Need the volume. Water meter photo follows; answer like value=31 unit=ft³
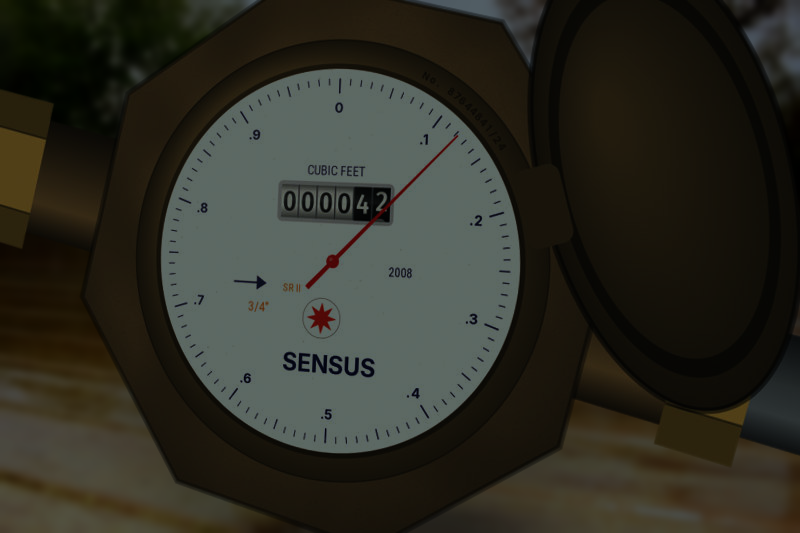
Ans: value=42.12 unit=ft³
